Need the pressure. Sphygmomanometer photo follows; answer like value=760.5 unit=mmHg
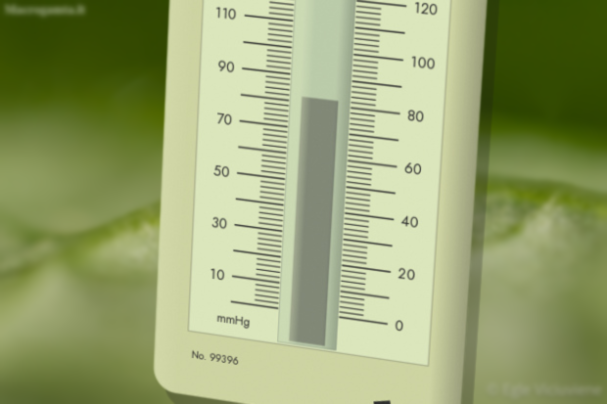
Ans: value=82 unit=mmHg
